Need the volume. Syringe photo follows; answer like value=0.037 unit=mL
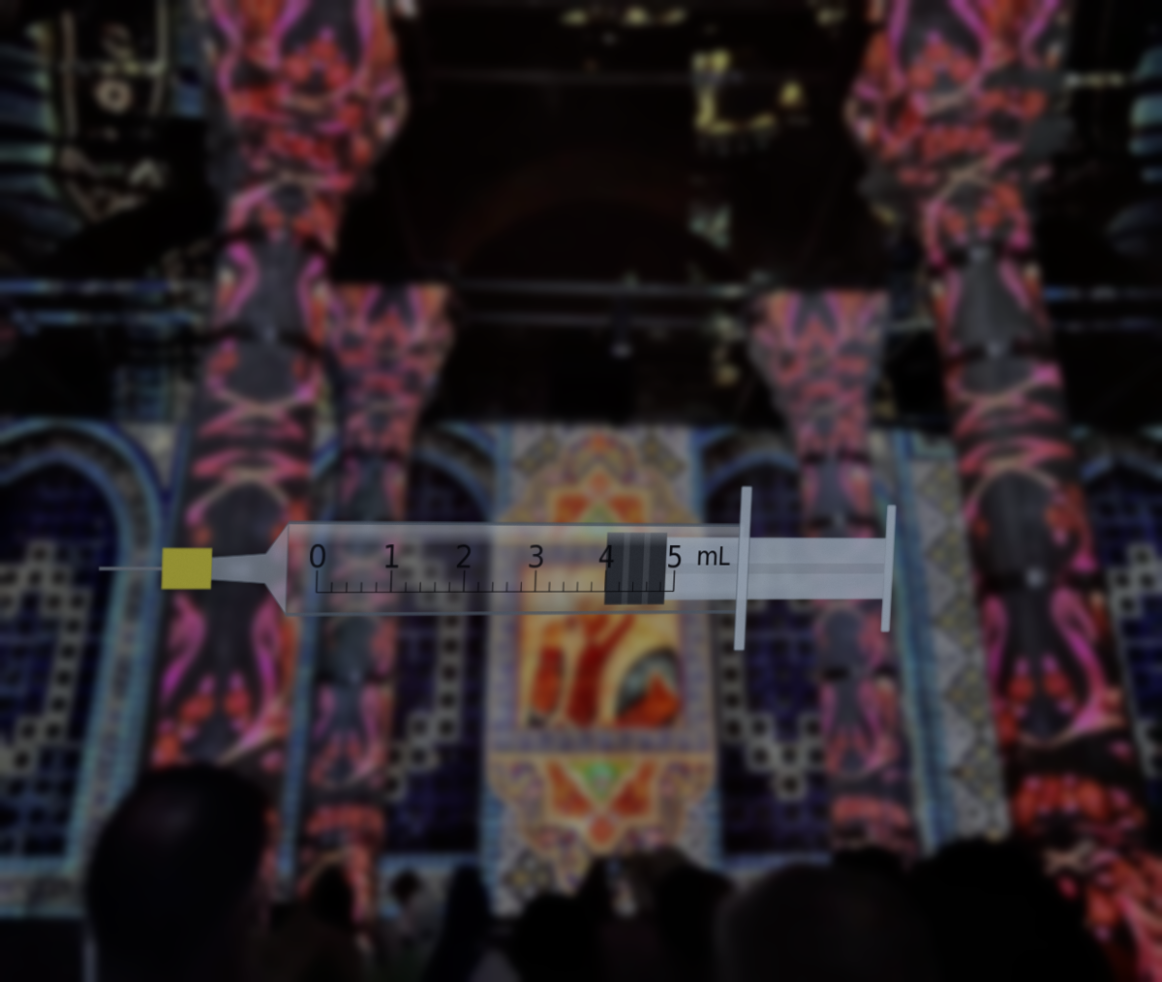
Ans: value=4 unit=mL
